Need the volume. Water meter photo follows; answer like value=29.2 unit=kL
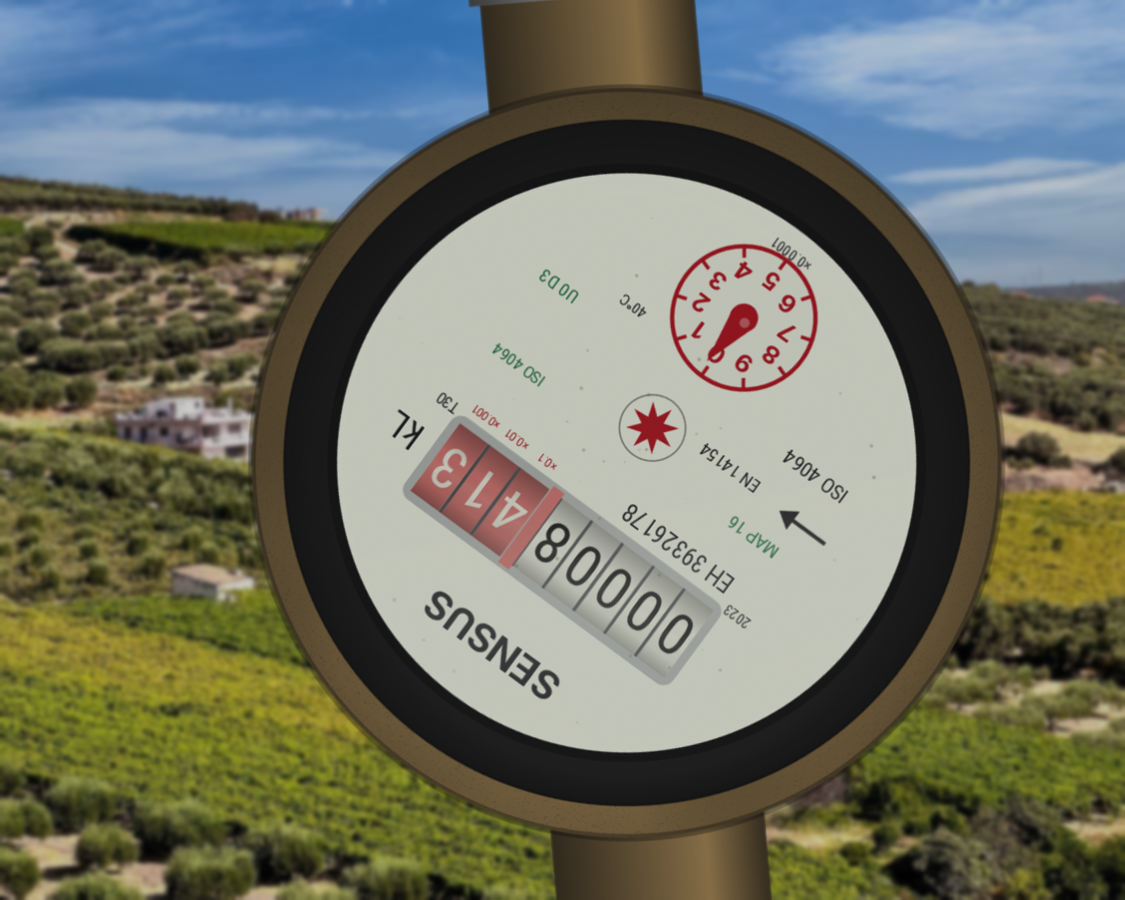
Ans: value=8.4130 unit=kL
